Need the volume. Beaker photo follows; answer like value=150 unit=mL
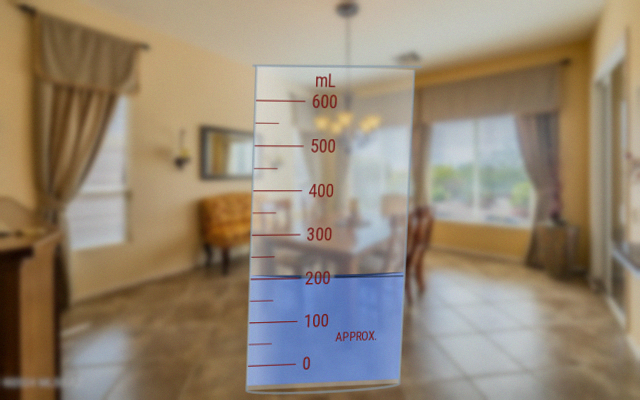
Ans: value=200 unit=mL
